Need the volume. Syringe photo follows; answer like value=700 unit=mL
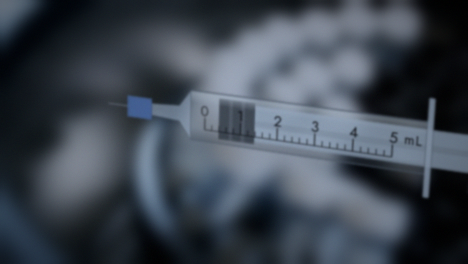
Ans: value=0.4 unit=mL
